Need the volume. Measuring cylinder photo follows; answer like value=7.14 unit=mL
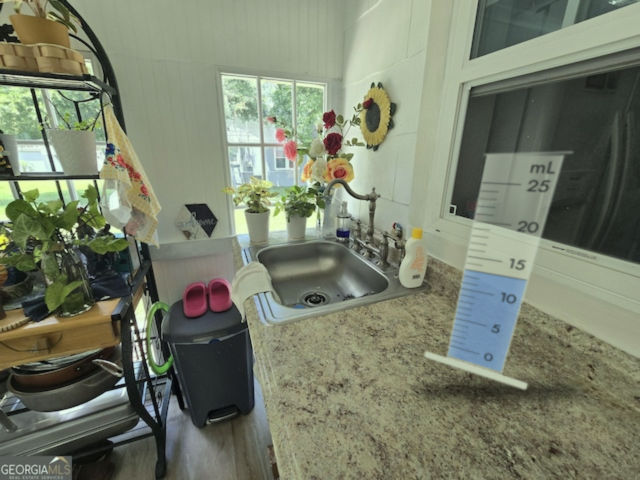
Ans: value=13 unit=mL
